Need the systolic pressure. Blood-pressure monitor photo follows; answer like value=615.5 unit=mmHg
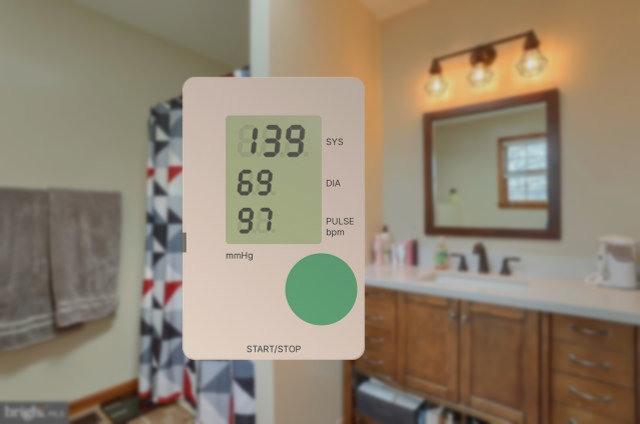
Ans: value=139 unit=mmHg
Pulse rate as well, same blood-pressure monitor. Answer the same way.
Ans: value=97 unit=bpm
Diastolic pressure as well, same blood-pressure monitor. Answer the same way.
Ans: value=69 unit=mmHg
